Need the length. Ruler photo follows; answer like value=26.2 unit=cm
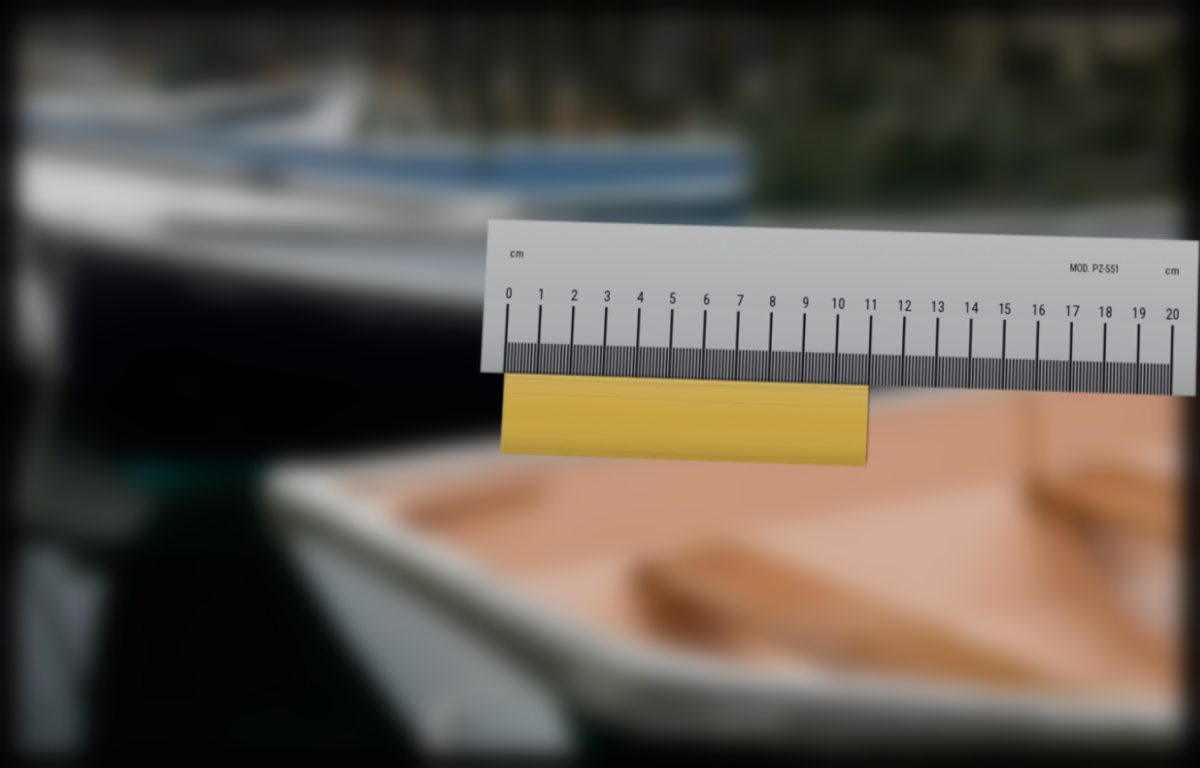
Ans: value=11 unit=cm
